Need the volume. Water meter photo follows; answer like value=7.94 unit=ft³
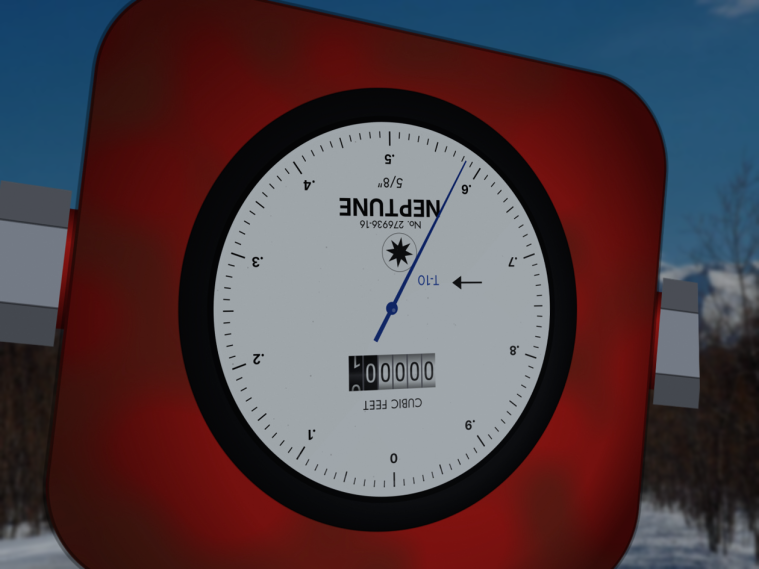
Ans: value=0.58 unit=ft³
